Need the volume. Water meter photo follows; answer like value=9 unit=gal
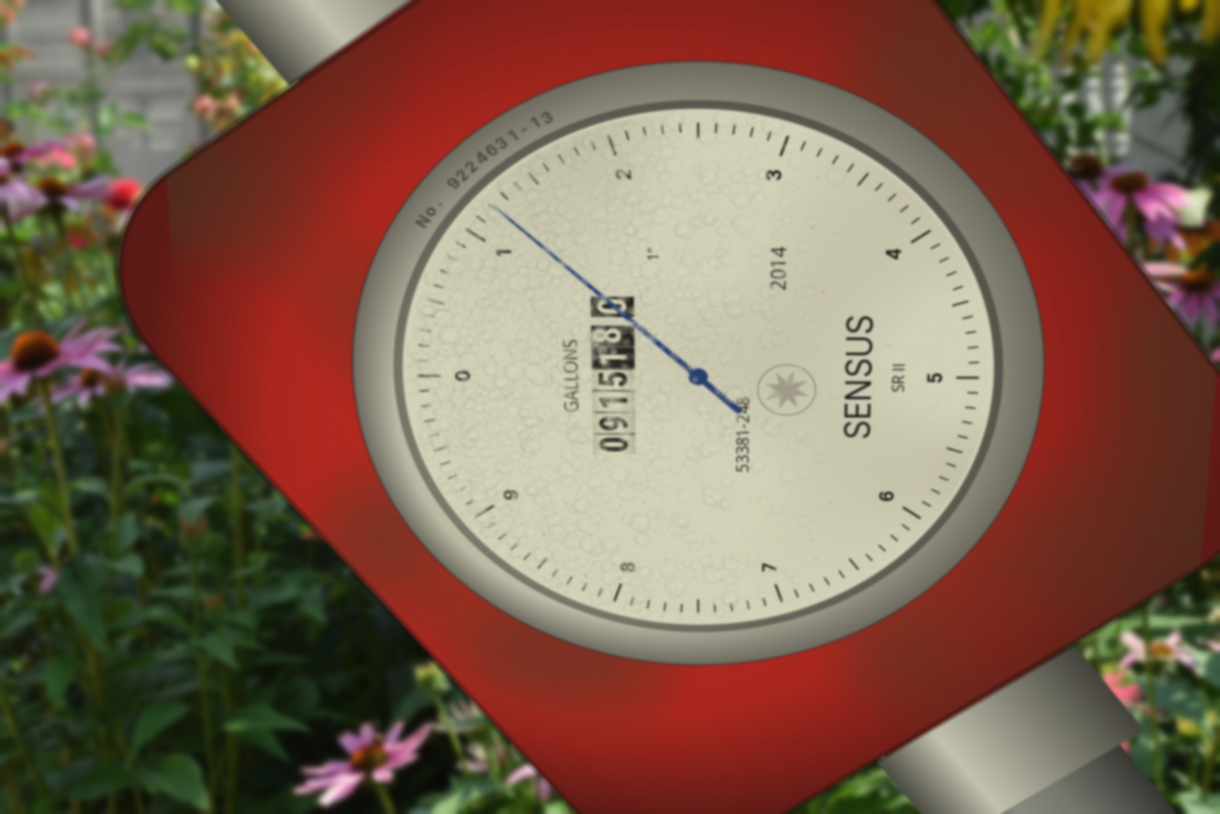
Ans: value=915181.2 unit=gal
